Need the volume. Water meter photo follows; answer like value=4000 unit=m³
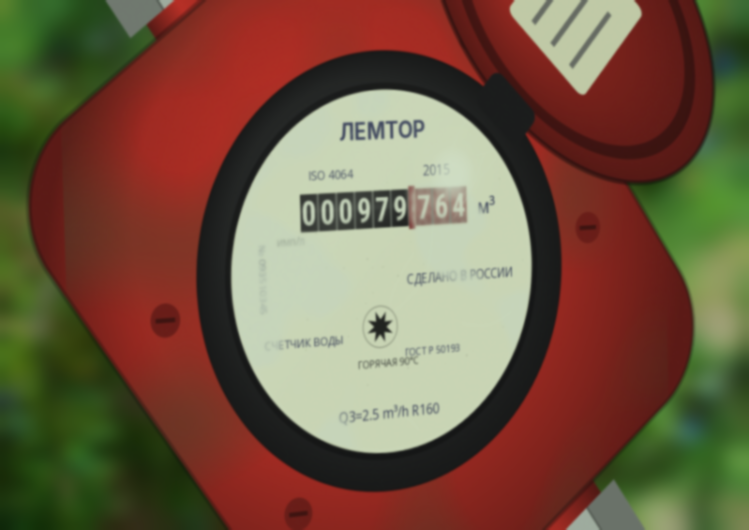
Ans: value=979.764 unit=m³
